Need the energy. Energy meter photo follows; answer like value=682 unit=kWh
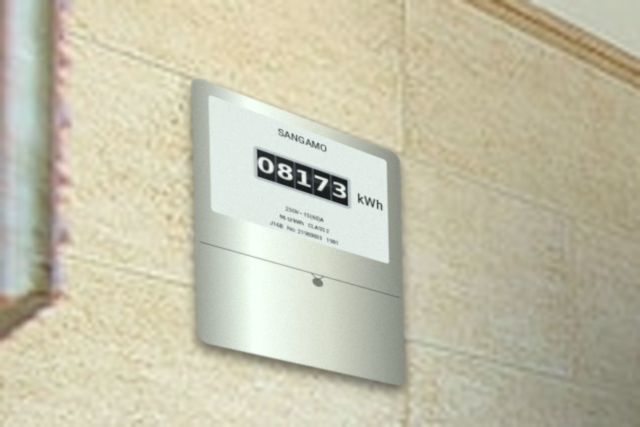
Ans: value=8173 unit=kWh
